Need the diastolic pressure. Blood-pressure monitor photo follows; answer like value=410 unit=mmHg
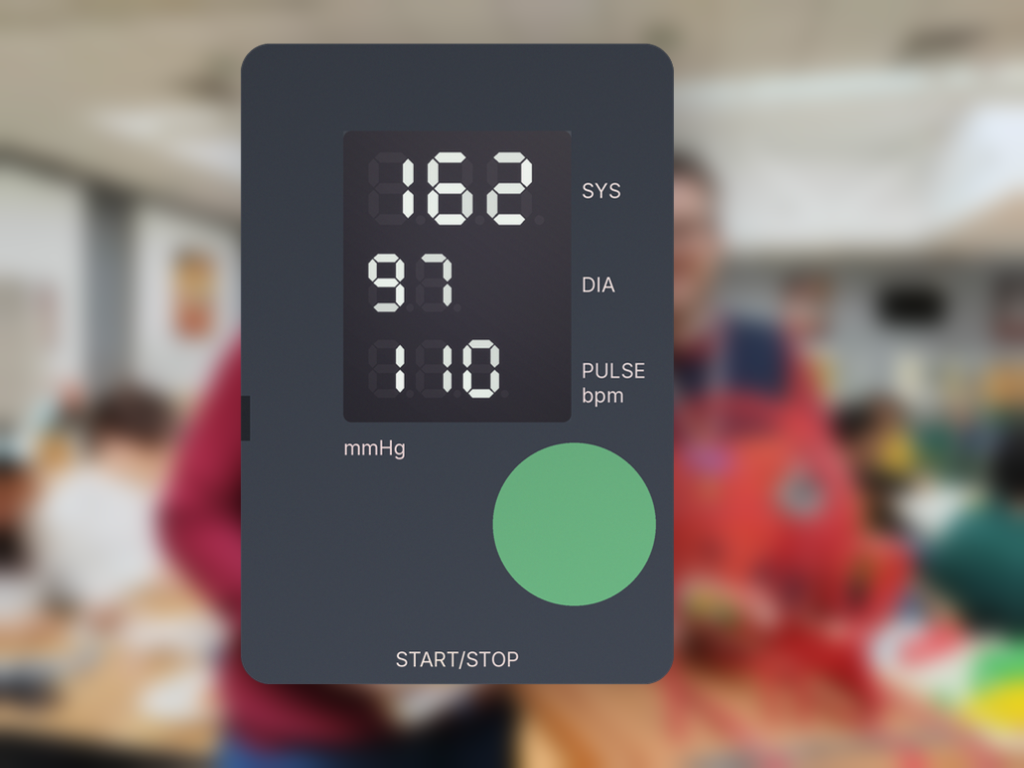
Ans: value=97 unit=mmHg
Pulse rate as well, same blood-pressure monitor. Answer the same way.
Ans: value=110 unit=bpm
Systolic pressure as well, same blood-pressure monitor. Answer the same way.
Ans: value=162 unit=mmHg
